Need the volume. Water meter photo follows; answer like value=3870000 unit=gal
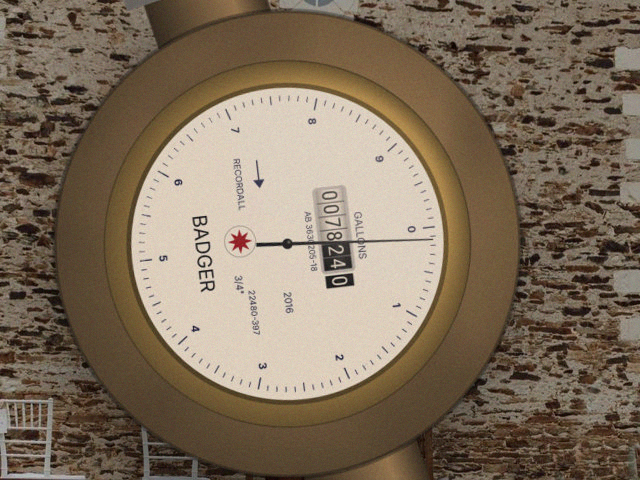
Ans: value=78240.1 unit=gal
